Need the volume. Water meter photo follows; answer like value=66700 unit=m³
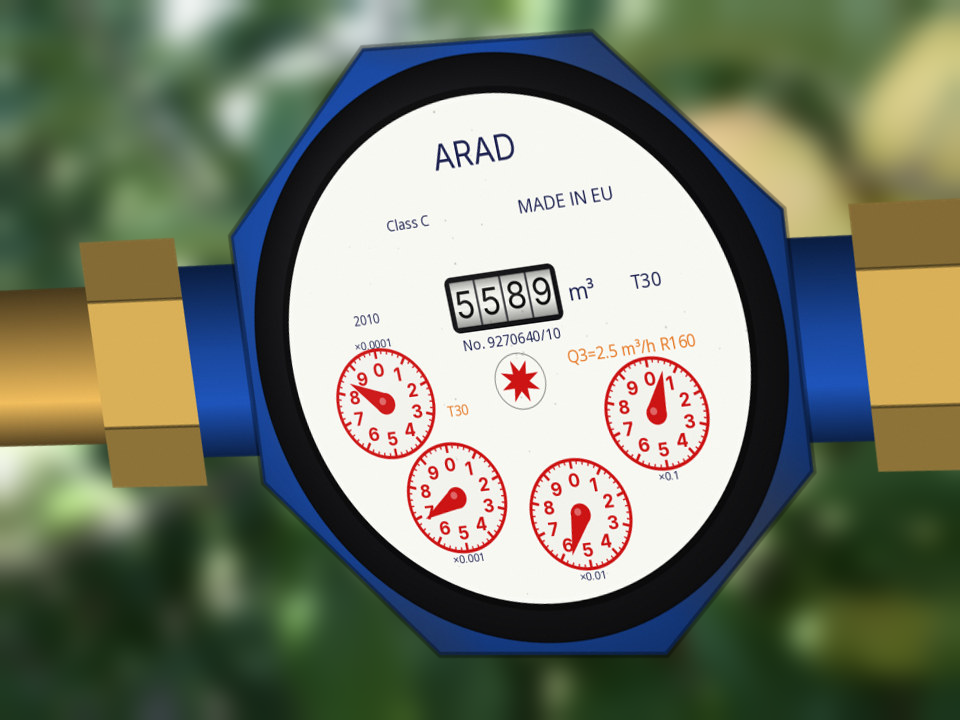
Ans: value=5589.0568 unit=m³
